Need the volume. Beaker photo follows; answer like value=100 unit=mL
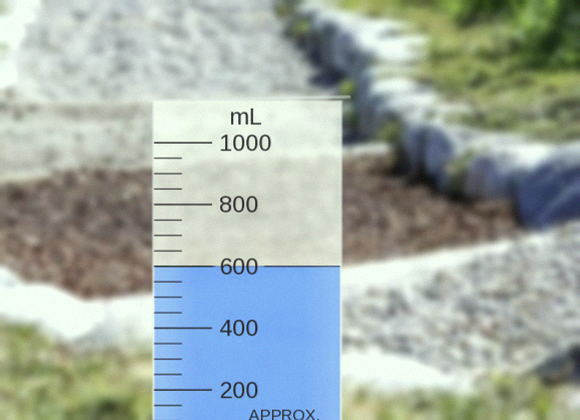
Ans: value=600 unit=mL
